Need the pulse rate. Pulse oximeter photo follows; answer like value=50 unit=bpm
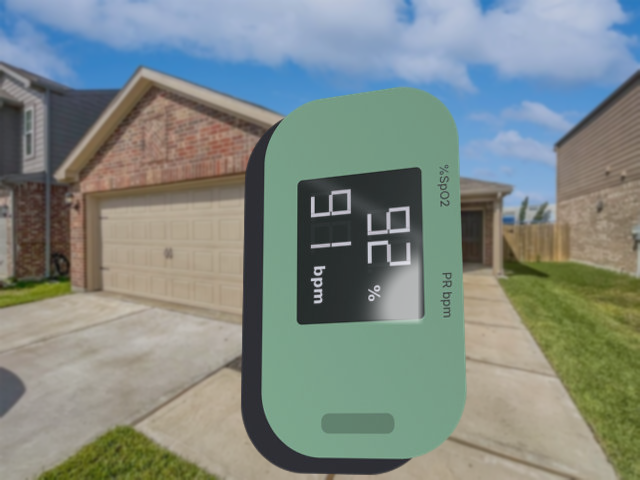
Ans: value=91 unit=bpm
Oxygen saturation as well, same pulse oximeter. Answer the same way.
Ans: value=92 unit=%
